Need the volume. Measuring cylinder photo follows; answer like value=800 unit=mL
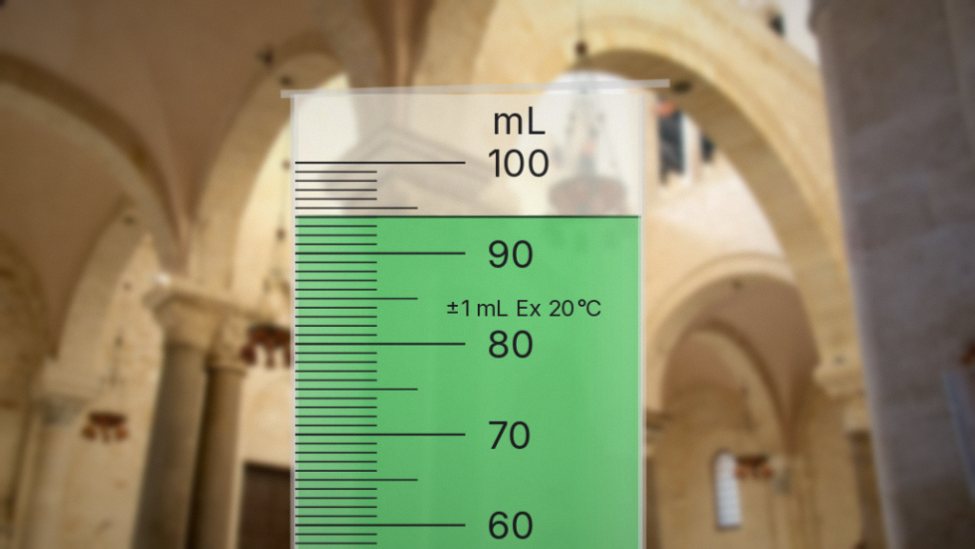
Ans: value=94 unit=mL
